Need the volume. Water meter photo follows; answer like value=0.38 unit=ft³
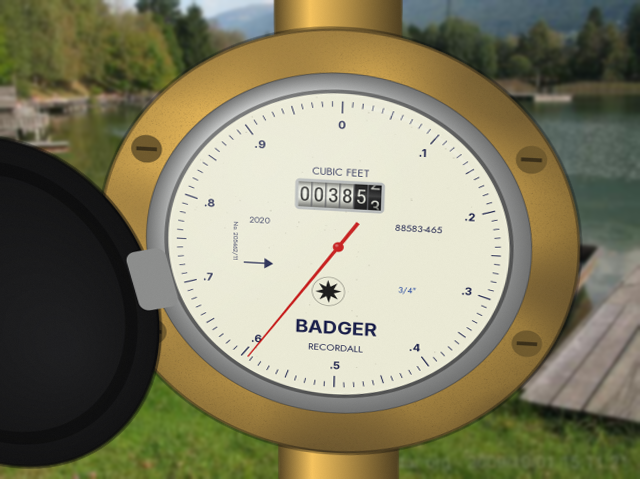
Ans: value=3852.59 unit=ft³
